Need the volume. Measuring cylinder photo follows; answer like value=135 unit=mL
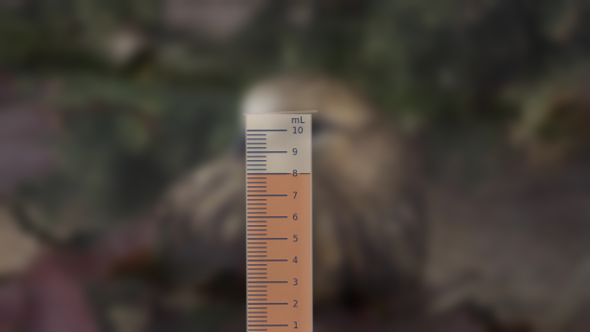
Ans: value=8 unit=mL
